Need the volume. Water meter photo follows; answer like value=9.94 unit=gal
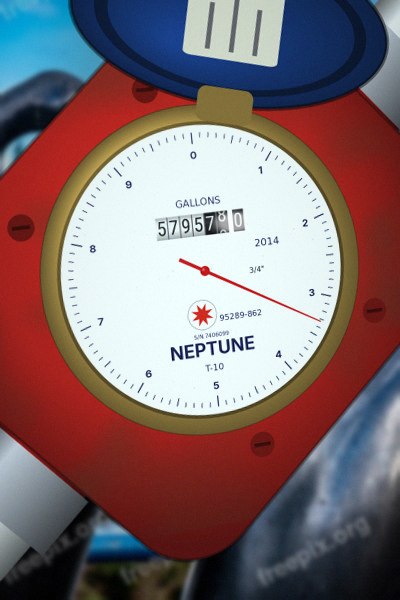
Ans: value=5795783.3 unit=gal
